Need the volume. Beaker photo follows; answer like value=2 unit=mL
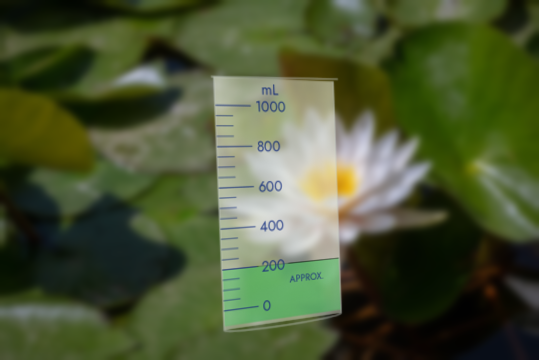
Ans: value=200 unit=mL
